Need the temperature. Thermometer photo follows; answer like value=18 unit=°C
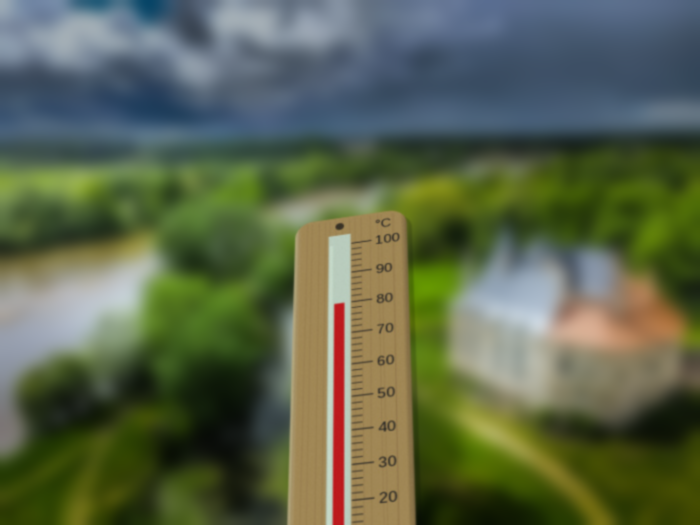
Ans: value=80 unit=°C
